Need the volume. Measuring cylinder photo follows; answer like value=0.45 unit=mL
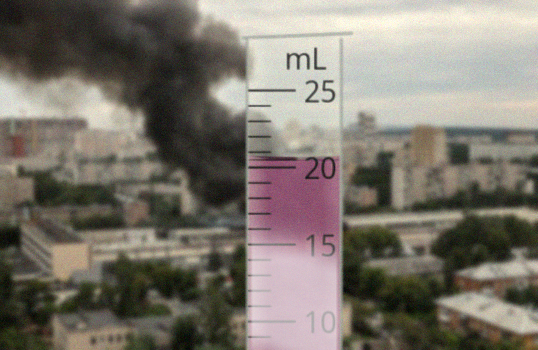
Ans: value=20.5 unit=mL
